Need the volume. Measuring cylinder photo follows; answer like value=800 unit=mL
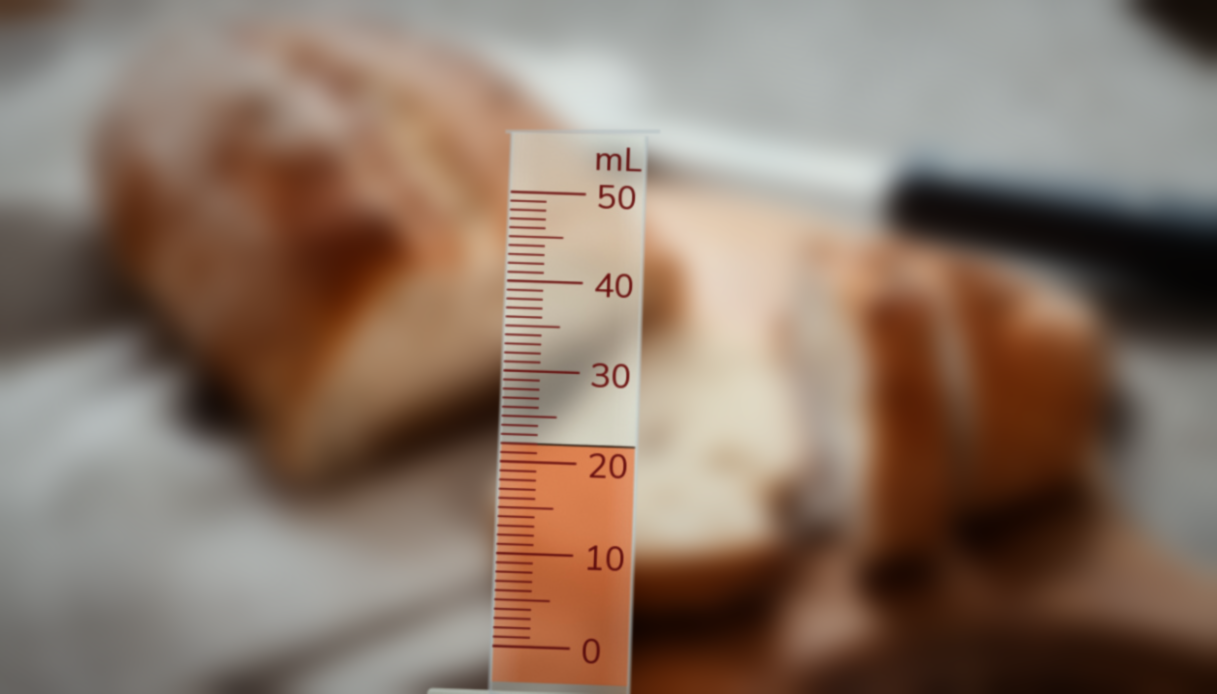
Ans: value=22 unit=mL
